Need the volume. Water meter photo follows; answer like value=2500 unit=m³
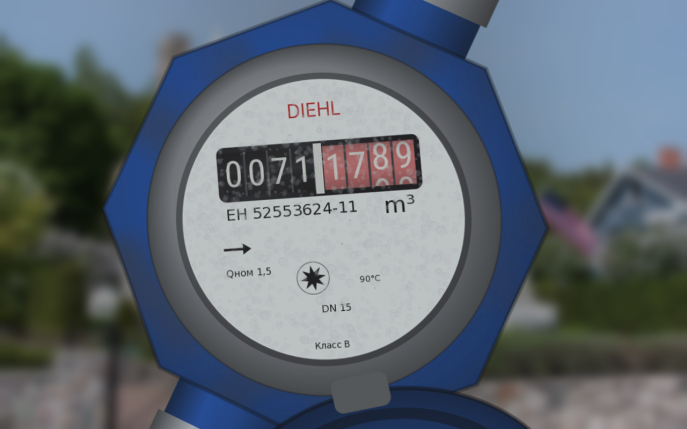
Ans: value=71.1789 unit=m³
